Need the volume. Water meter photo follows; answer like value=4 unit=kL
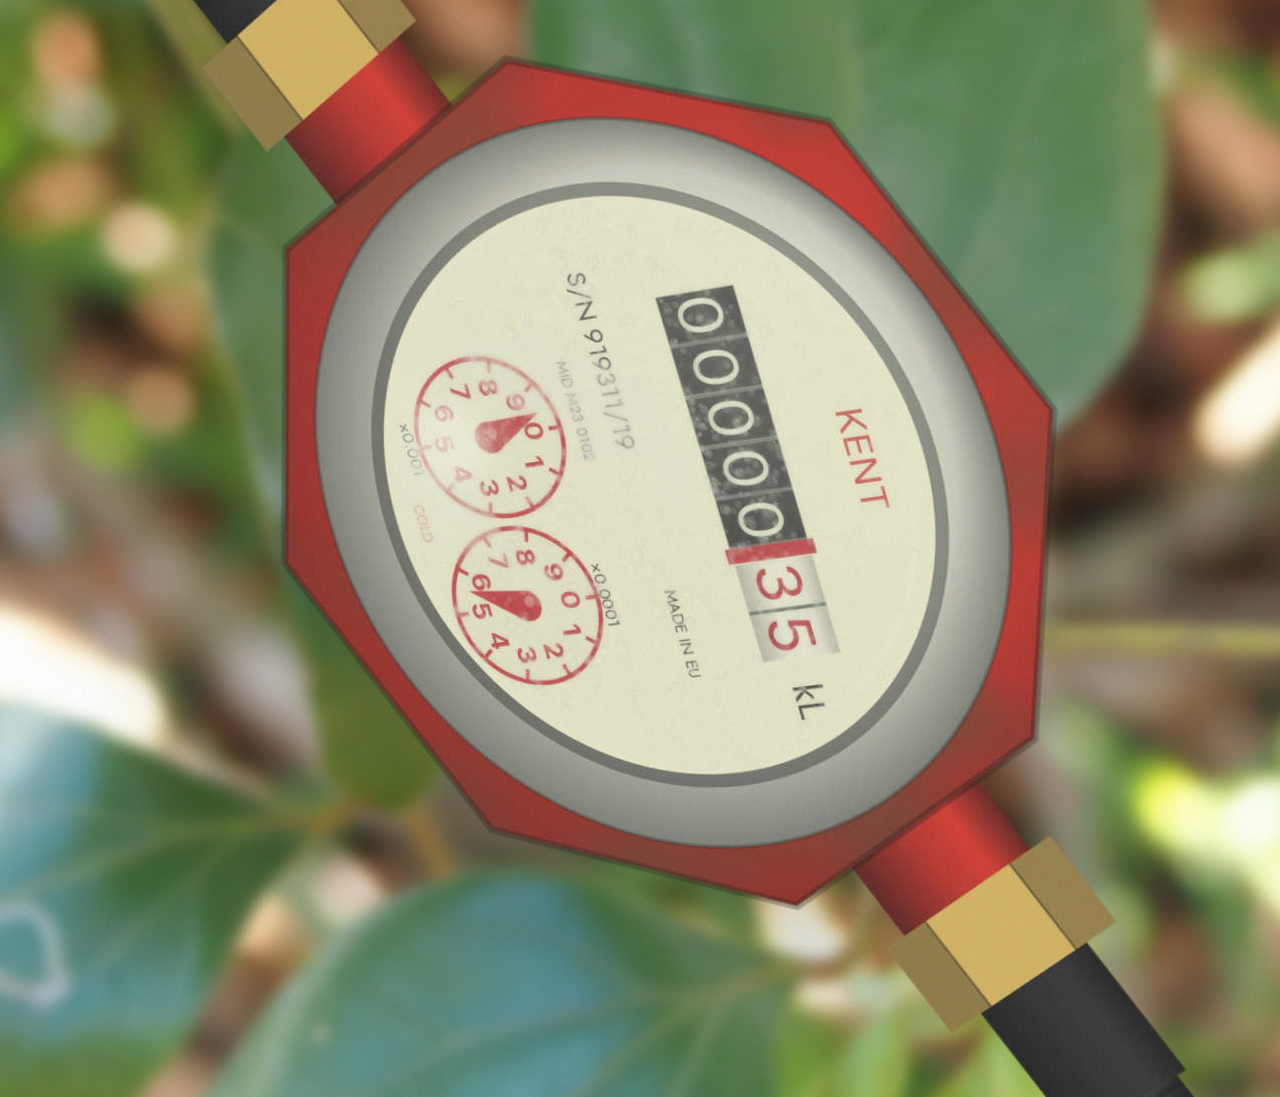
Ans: value=0.3495 unit=kL
